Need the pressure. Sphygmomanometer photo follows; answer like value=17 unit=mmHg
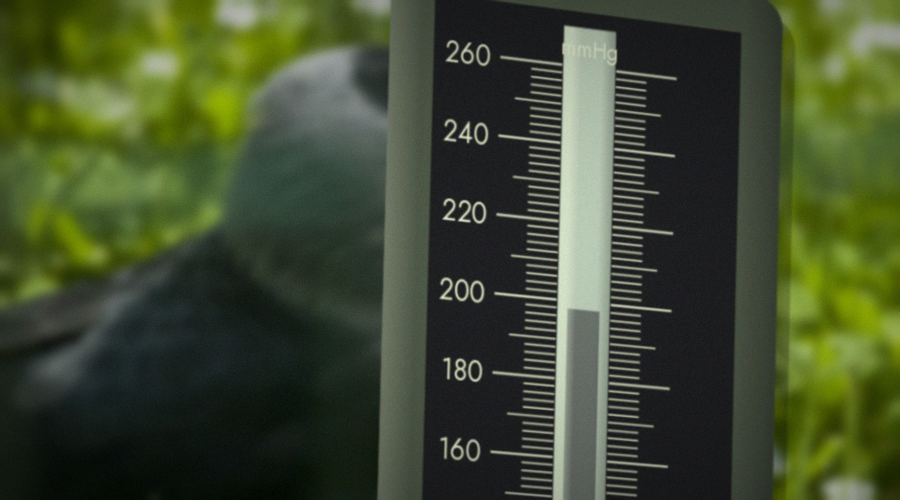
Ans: value=198 unit=mmHg
